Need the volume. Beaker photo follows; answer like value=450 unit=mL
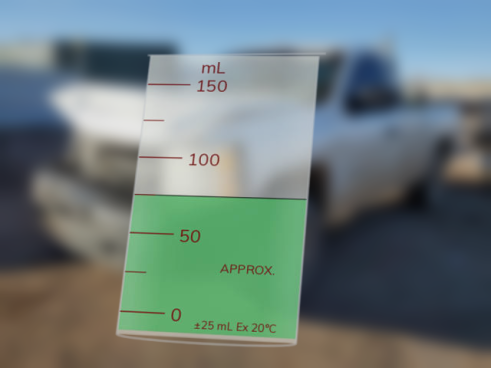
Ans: value=75 unit=mL
